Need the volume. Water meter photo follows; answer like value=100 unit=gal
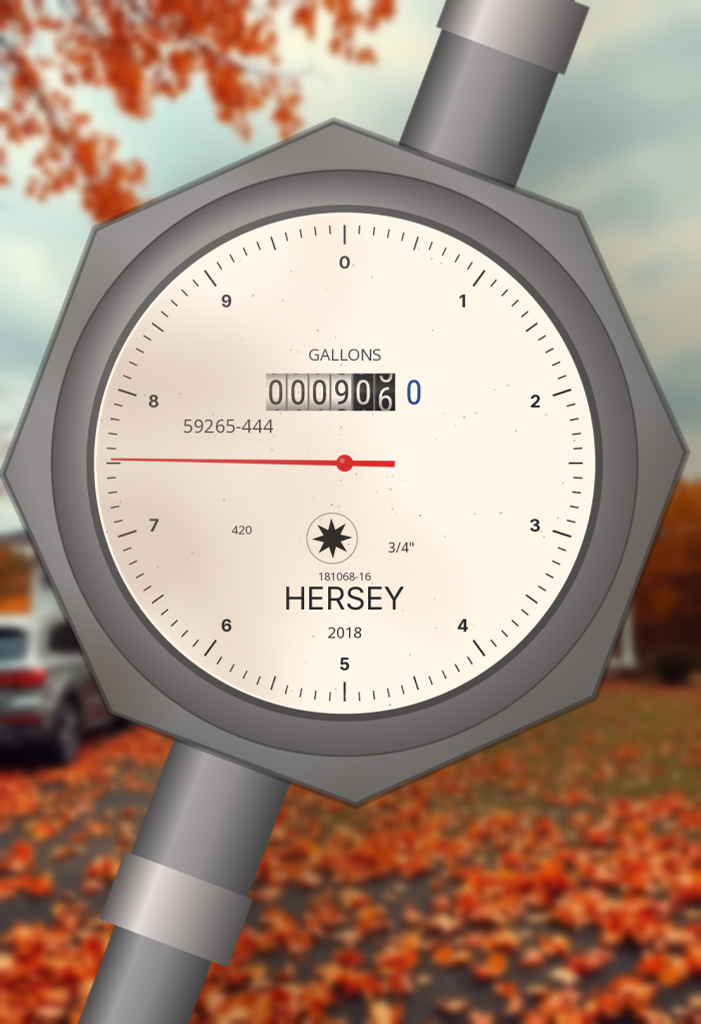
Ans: value=9057.5 unit=gal
